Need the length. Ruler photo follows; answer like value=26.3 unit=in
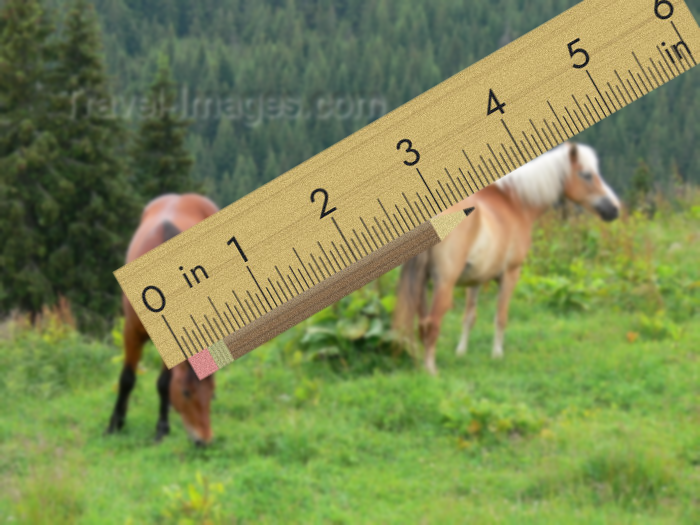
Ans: value=3.3125 unit=in
